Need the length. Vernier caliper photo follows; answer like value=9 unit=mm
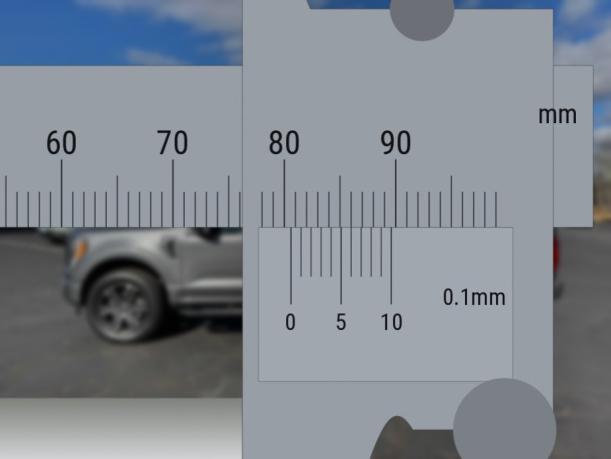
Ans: value=80.6 unit=mm
